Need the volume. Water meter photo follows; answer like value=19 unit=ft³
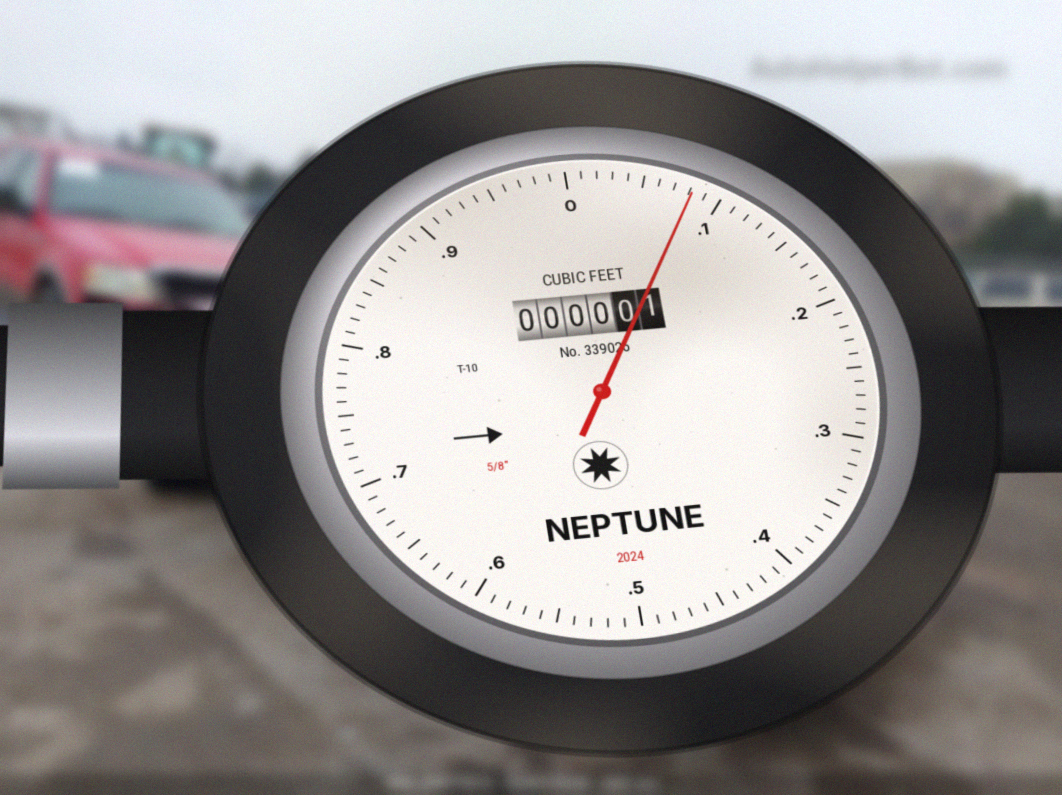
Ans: value=1.08 unit=ft³
